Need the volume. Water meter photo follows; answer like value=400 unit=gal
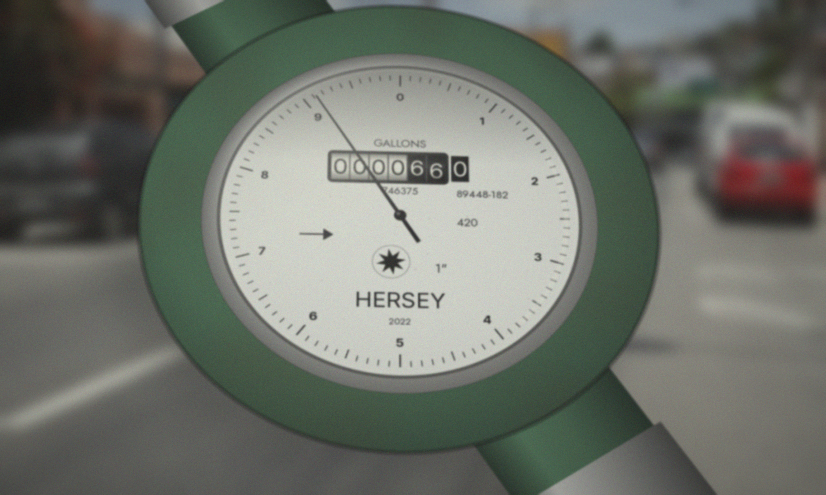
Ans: value=659.1 unit=gal
